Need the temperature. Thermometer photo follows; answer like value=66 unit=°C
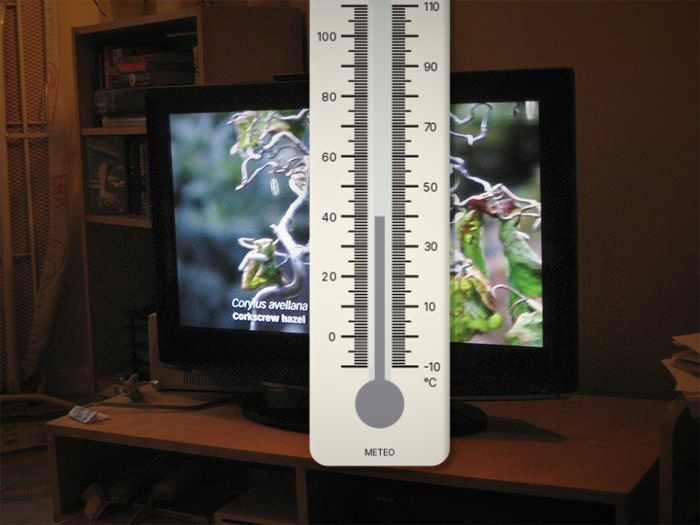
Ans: value=40 unit=°C
